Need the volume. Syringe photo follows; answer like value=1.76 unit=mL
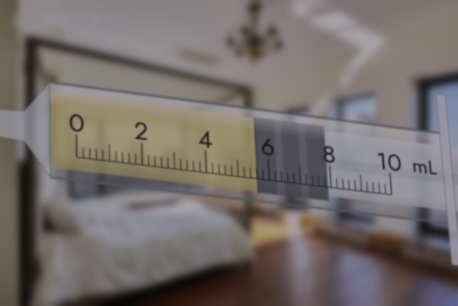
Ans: value=5.6 unit=mL
